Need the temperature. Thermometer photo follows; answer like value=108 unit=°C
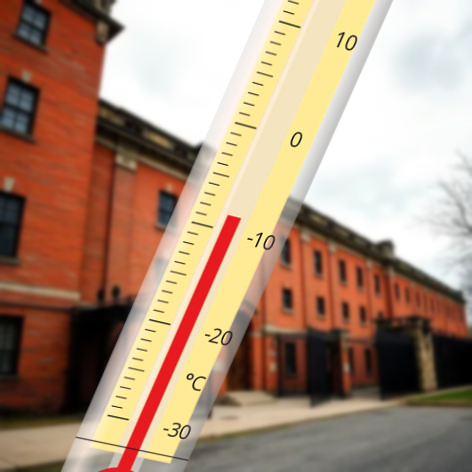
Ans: value=-8.5 unit=°C
